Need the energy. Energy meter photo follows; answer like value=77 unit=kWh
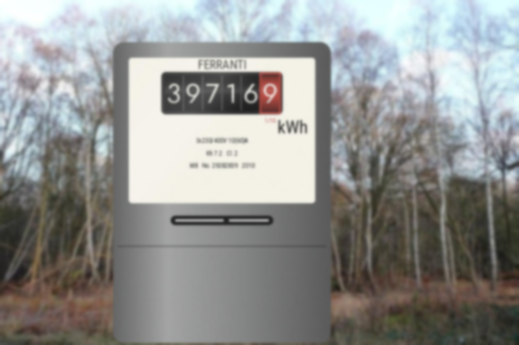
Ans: value=39716.9 unit=kWh
